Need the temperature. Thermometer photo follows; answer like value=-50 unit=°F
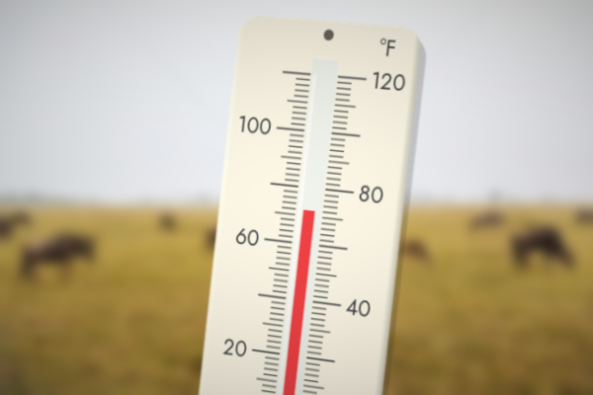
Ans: value=72 unit=°F
